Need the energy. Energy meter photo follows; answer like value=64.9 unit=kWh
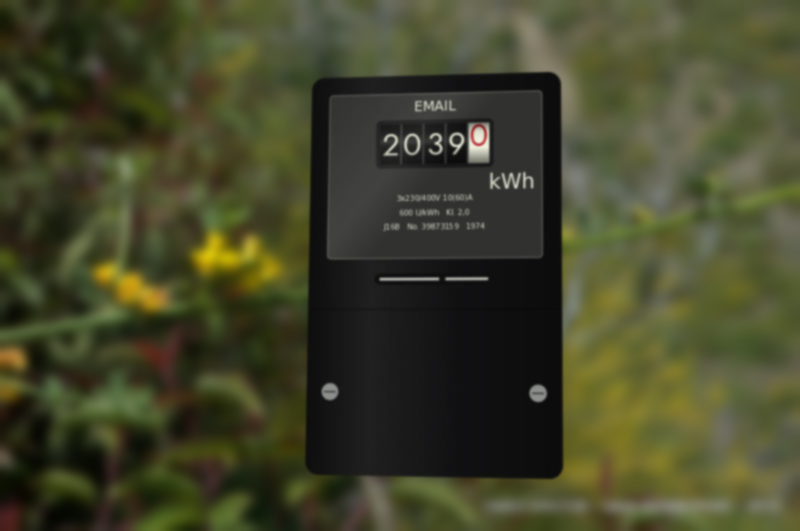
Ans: value=2039.0 unit=kWh
